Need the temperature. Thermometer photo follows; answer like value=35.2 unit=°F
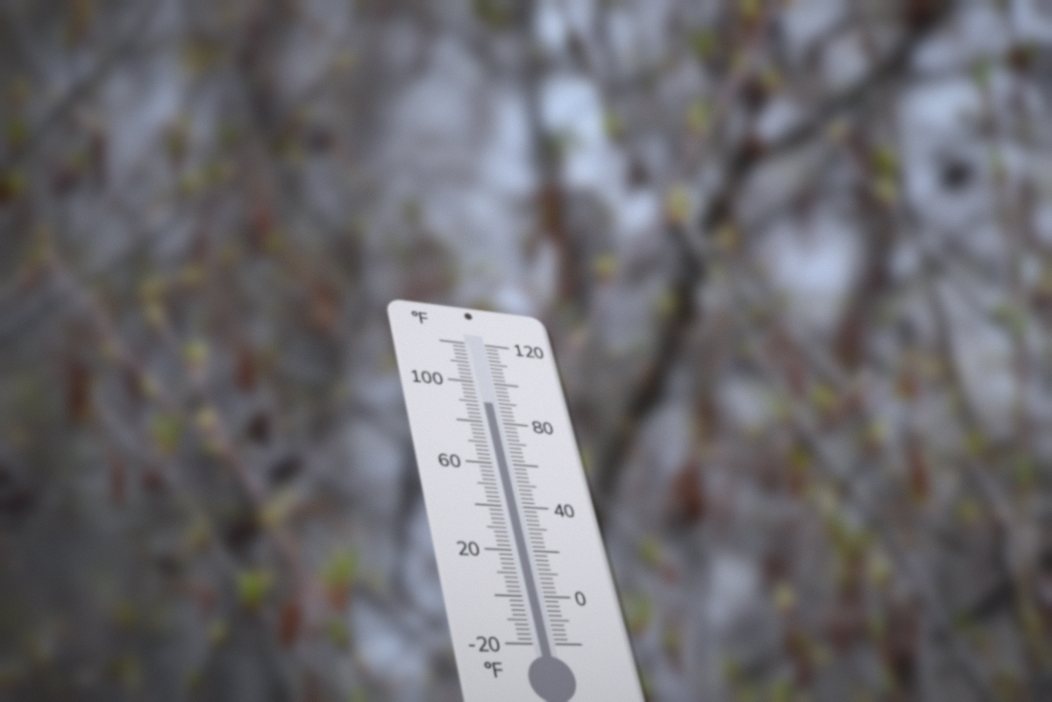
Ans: value=90 unit=°F
